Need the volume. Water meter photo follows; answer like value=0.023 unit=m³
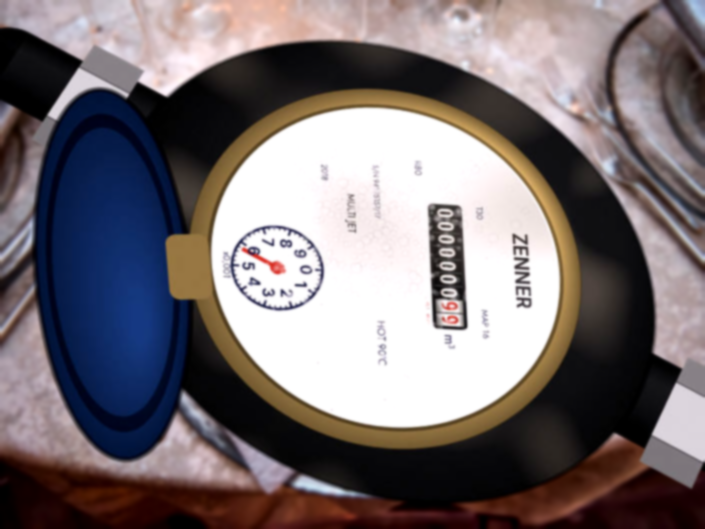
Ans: value=0.995 unit=m³
